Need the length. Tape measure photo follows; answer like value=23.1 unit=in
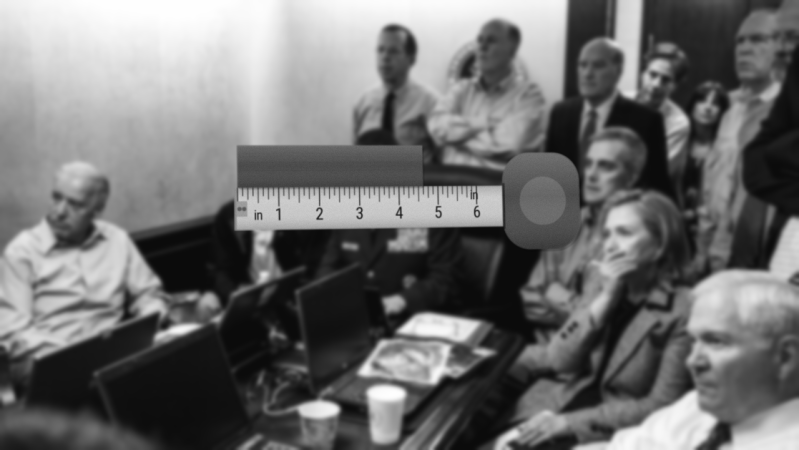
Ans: value=4.625 unit=in
